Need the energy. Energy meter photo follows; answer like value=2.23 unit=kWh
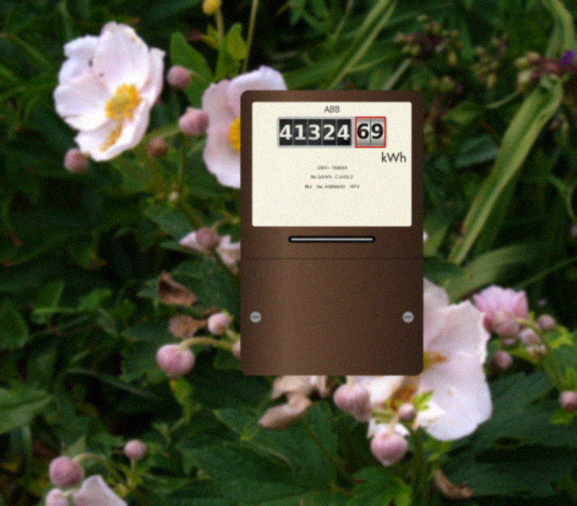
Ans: value=41324.69 unit=kWh
